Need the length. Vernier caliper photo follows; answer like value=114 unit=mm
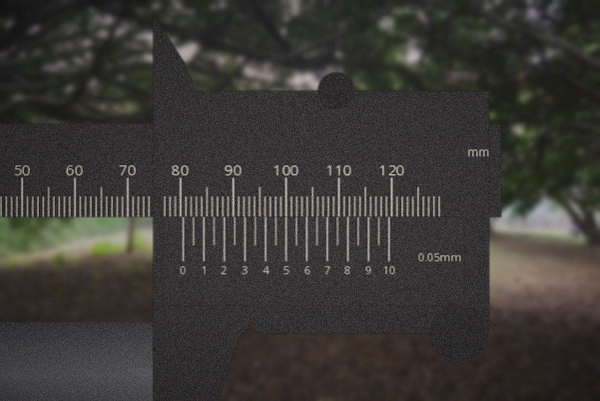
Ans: value=80.5 unit=mm
